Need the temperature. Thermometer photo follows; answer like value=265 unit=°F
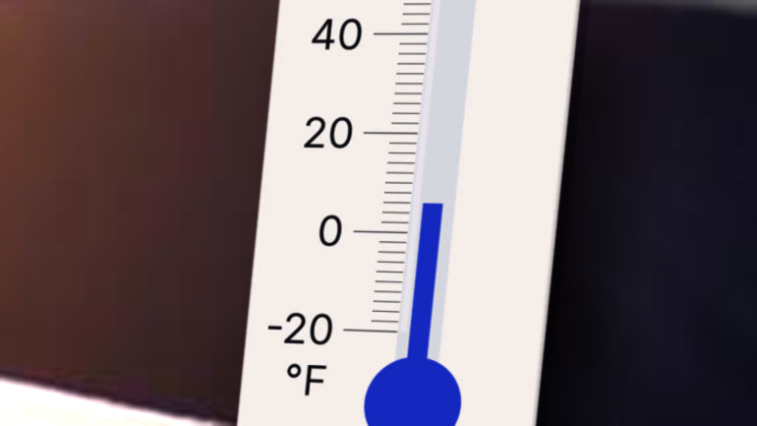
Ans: value=6 unit=°F
